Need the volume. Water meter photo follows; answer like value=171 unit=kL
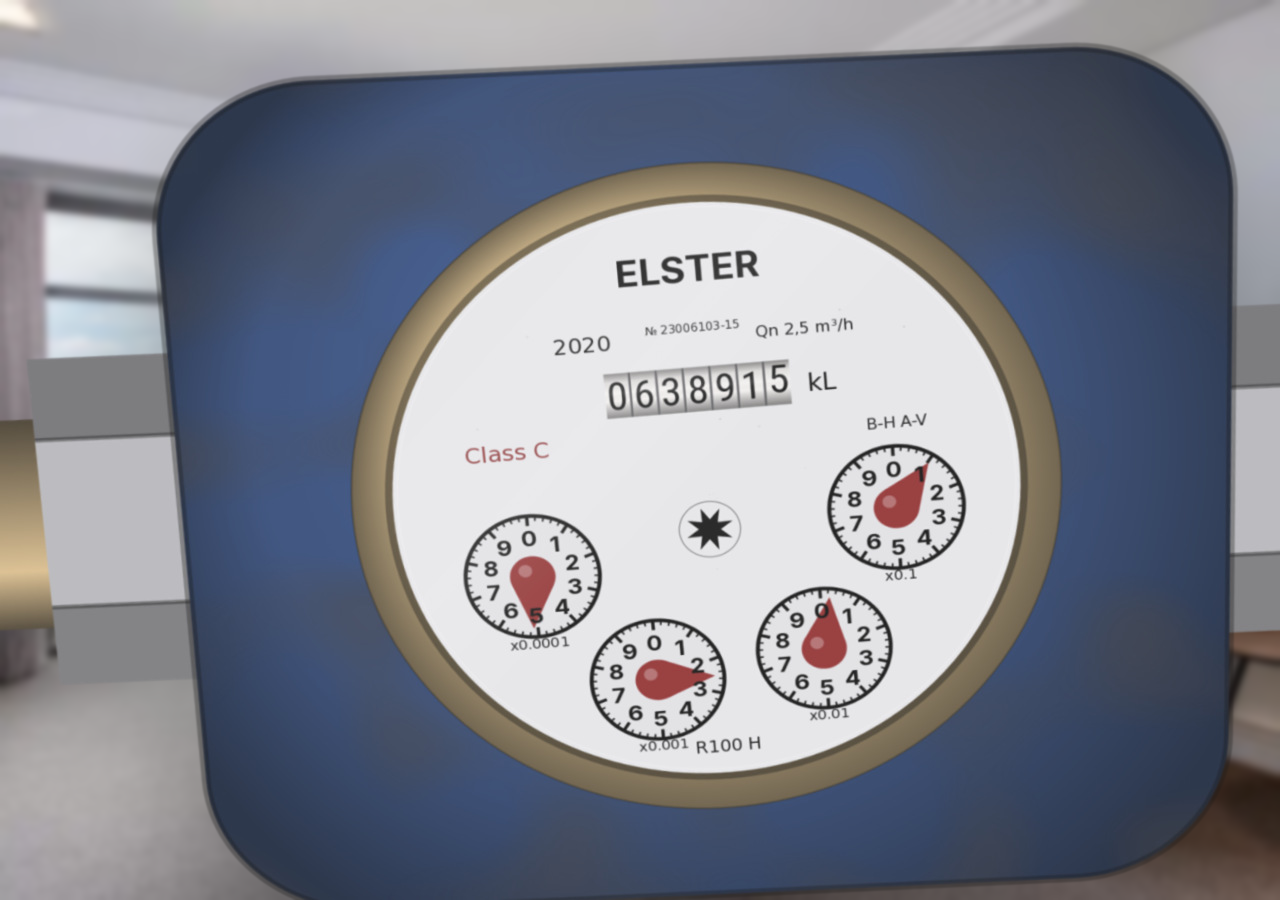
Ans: value=638915.1025 unit=kL
